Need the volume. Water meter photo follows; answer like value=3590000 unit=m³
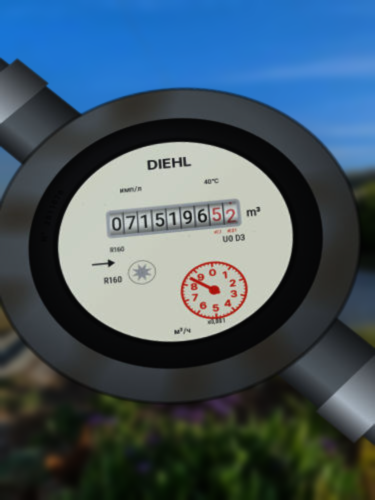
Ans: value=715196.518 unit=m³
